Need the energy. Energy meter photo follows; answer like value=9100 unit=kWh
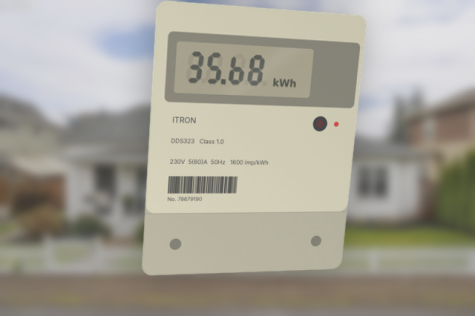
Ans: value=35.68 unit=kWh
